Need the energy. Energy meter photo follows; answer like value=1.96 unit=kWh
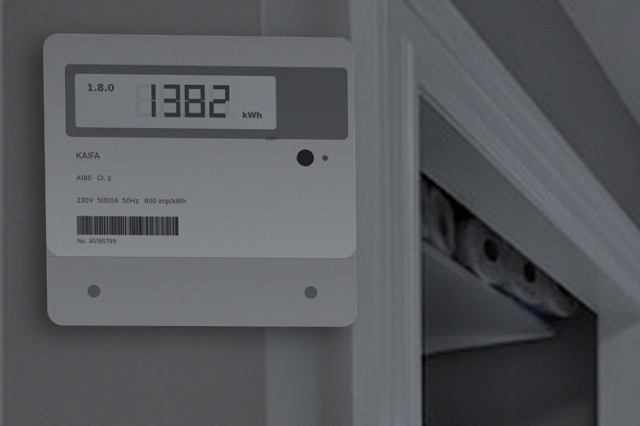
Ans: value=1382 unit=kWh
